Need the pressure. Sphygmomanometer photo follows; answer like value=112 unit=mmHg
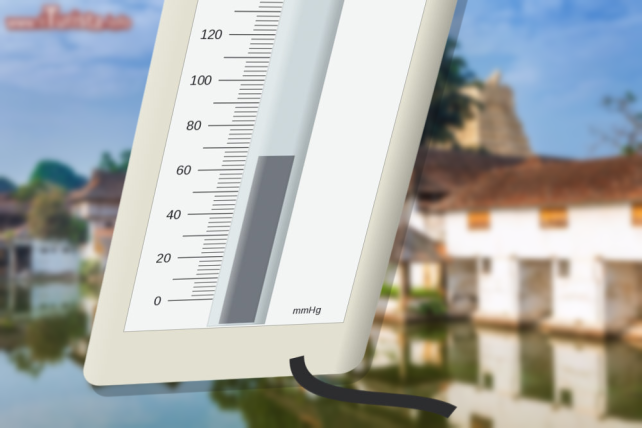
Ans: value=66 unit=mmHg
